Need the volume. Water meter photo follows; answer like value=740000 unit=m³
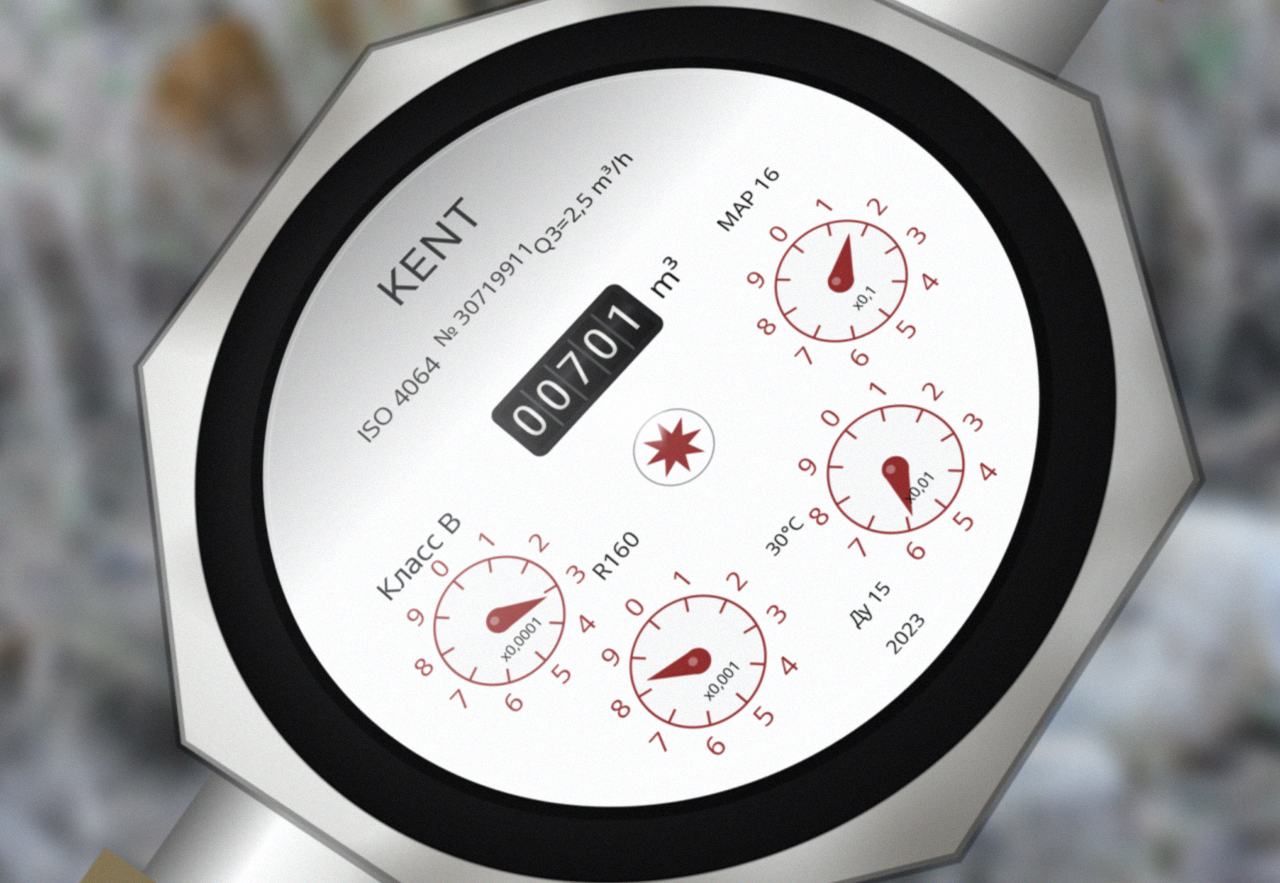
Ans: value=701.1583 unit=m³
